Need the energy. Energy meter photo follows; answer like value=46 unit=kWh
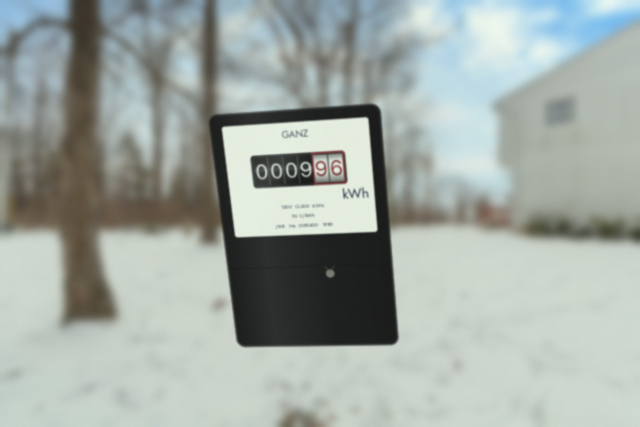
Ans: value=9.96 unit=kWh
